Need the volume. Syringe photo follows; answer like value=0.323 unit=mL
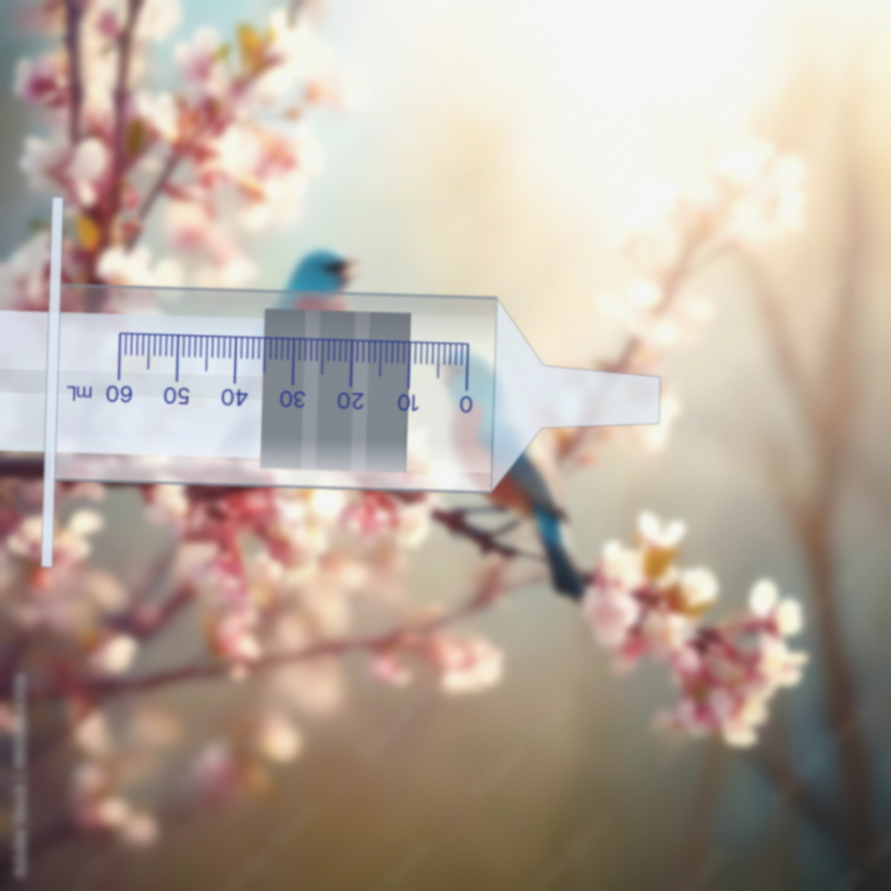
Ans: value=10 unit=mL
